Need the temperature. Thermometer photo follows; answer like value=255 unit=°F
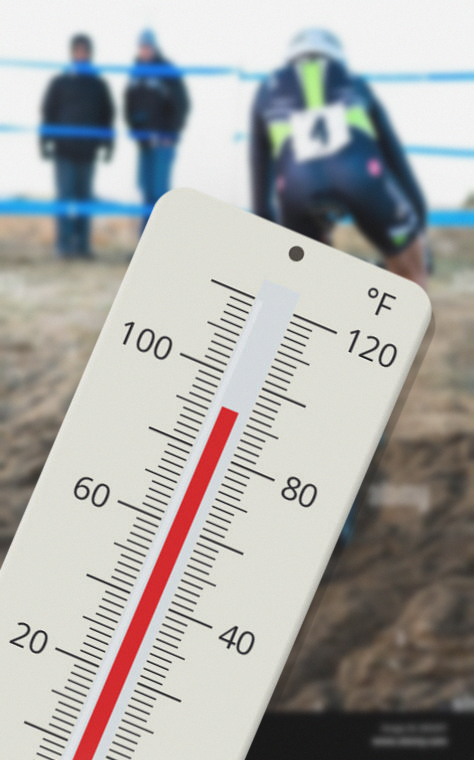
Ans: value=92 unit=°F
